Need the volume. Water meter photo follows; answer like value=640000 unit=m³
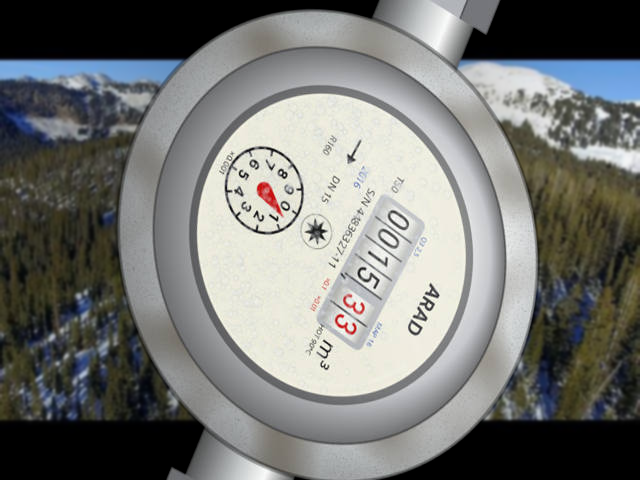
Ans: value=15.330 unit=m³
